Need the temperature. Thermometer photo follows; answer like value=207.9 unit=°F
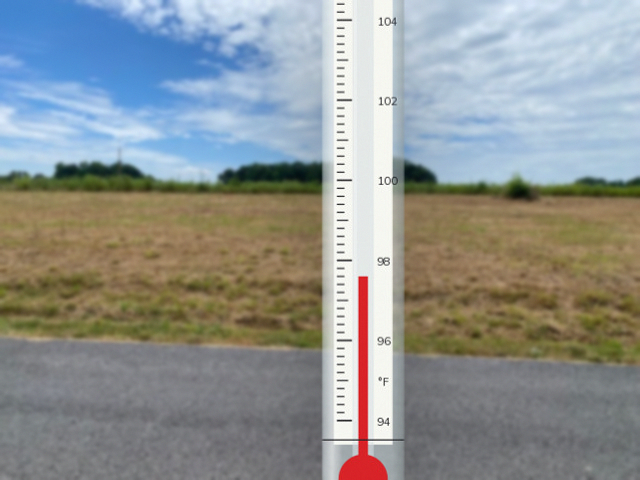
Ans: value=97.6 unit=°F
